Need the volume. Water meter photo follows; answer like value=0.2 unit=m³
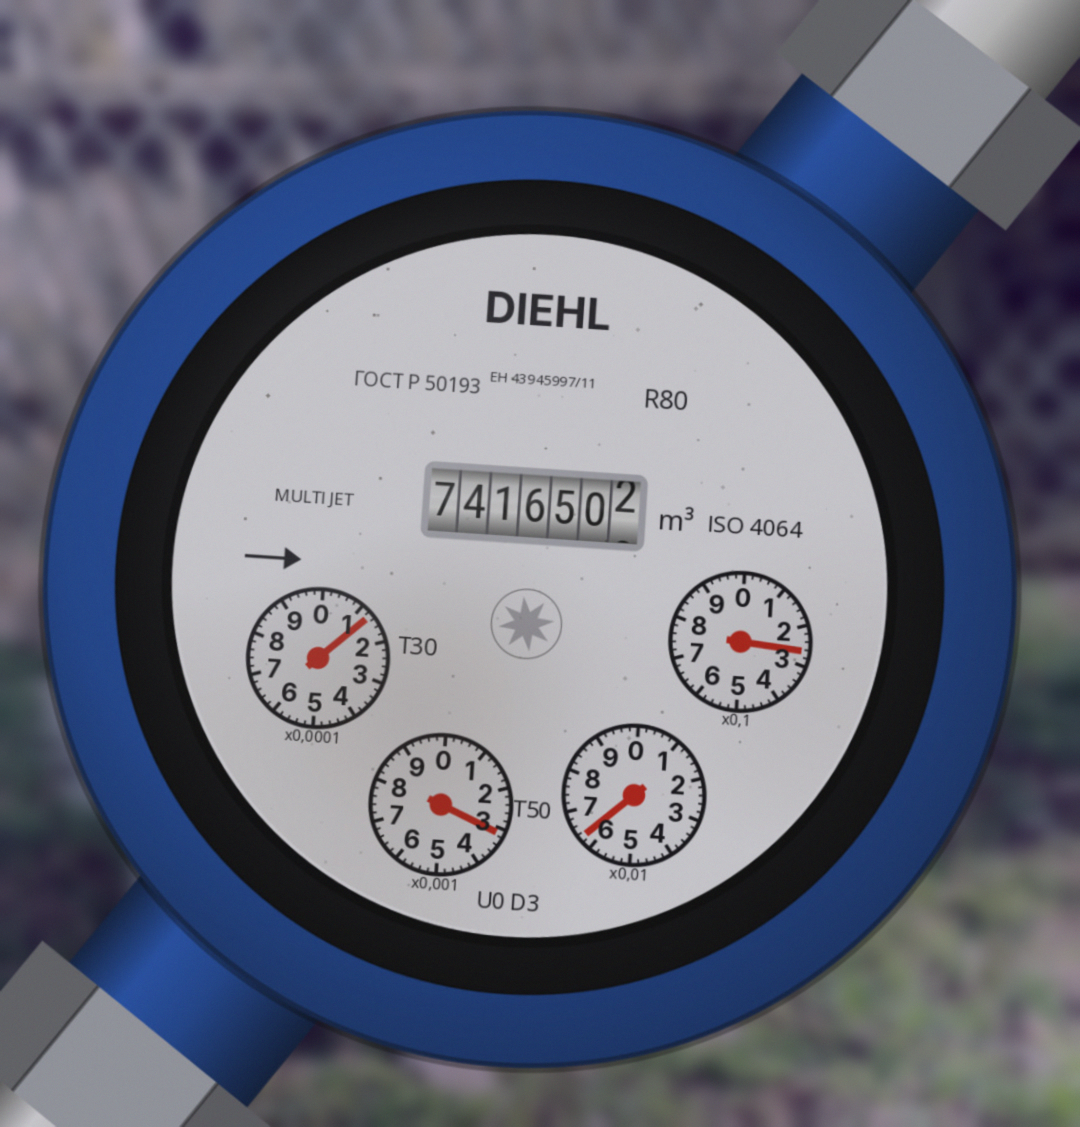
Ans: value=7416502.2631 unit=m³
